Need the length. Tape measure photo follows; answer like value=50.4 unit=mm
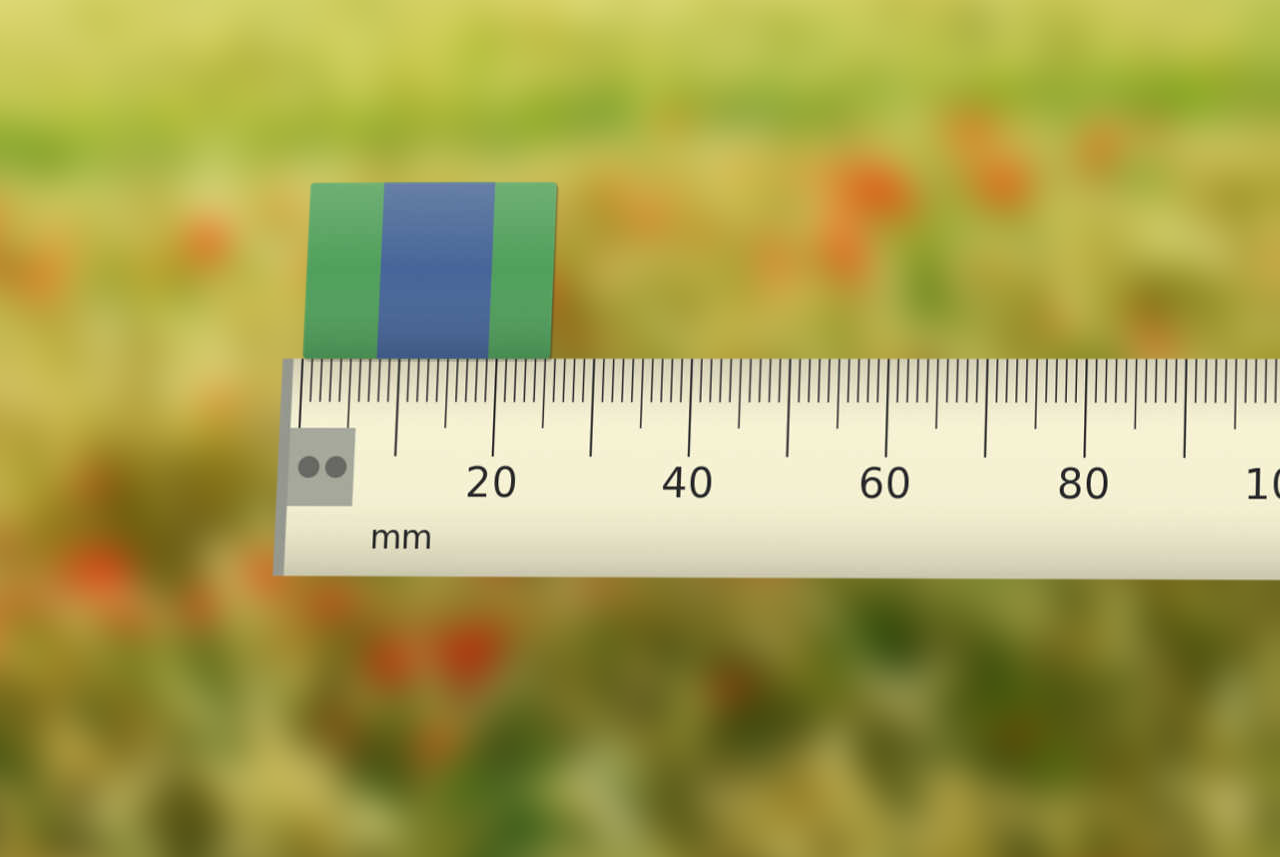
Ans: value=25.5 unit=mm
